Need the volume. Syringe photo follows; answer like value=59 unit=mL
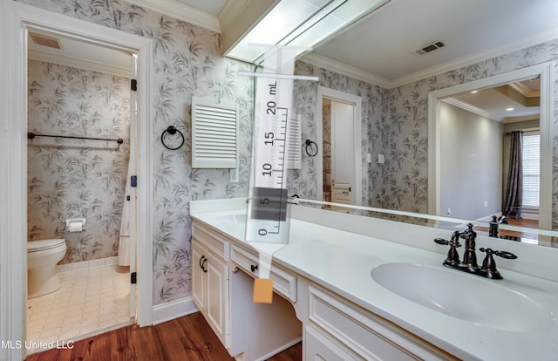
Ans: value=2 unit=mL
